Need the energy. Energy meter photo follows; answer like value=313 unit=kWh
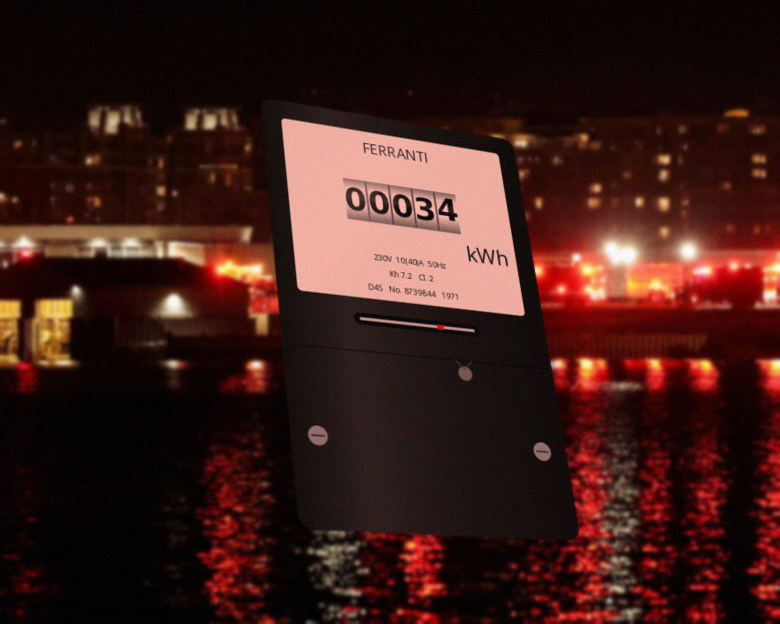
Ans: value=34 unit=kWh
